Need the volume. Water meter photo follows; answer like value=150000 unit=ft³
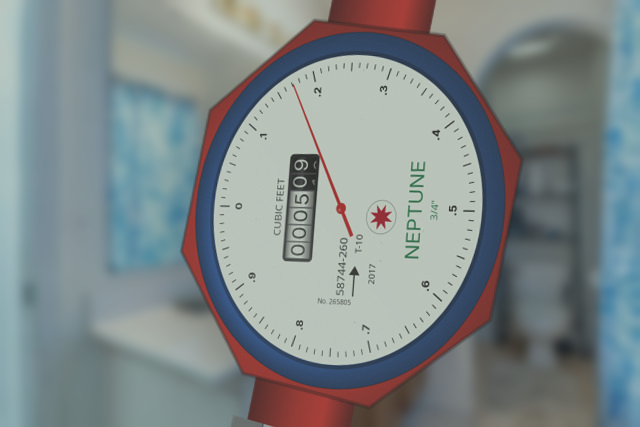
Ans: value=509.17 unit=ft³
